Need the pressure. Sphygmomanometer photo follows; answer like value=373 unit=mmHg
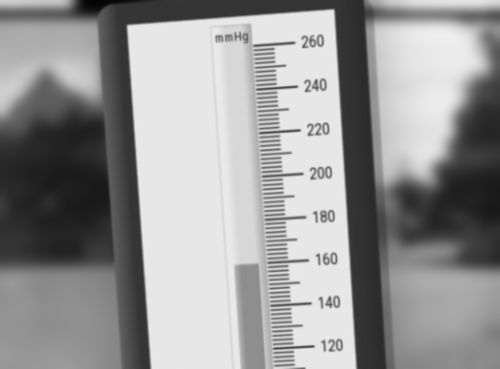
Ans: value=160 unit=mmHg
